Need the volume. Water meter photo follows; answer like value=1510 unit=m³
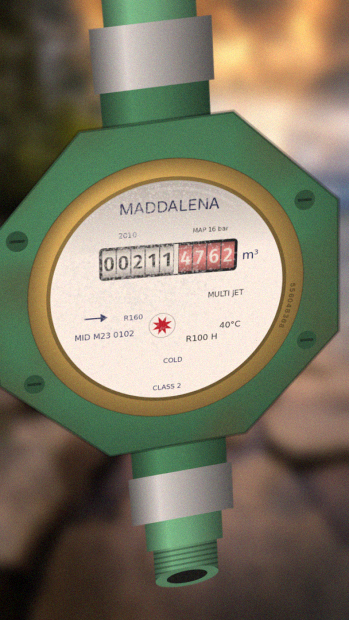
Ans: value=211.4762 unit=m³
